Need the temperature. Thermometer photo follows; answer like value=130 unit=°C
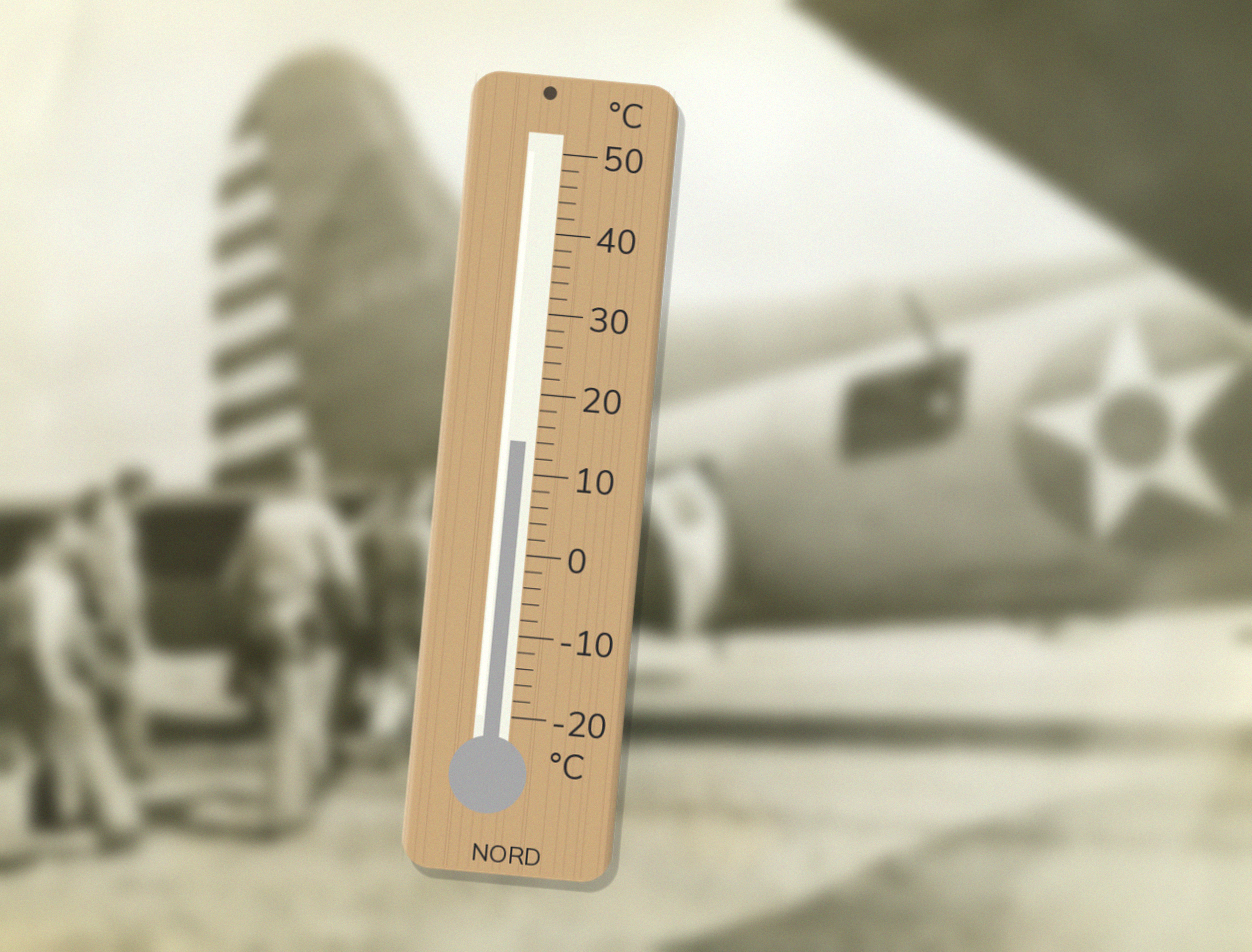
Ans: value=14 unit=°C
